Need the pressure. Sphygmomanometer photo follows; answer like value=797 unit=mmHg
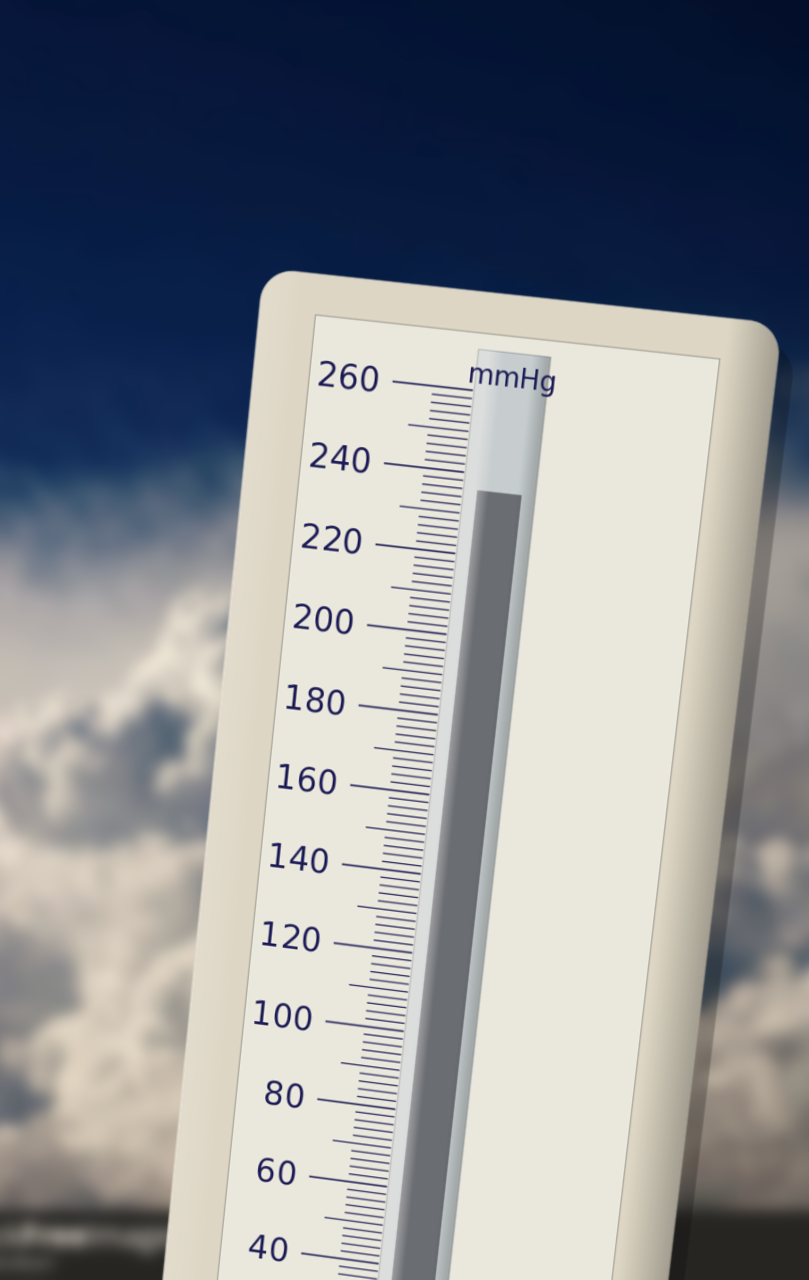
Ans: value=236 unit=mmHg
